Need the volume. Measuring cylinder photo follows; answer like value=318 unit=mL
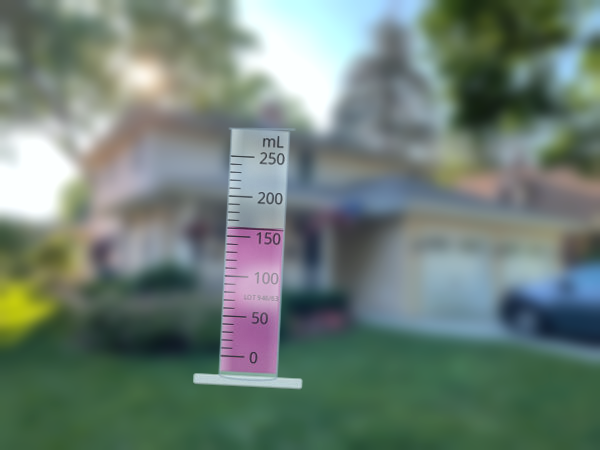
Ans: value=160 unit=mL
